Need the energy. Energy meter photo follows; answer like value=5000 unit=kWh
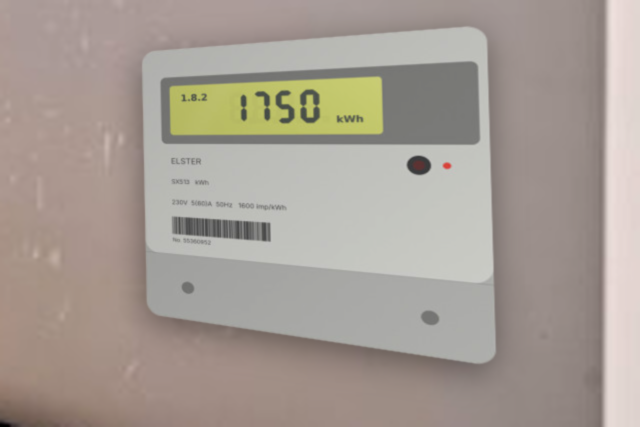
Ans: value=1750 unit=kWh
